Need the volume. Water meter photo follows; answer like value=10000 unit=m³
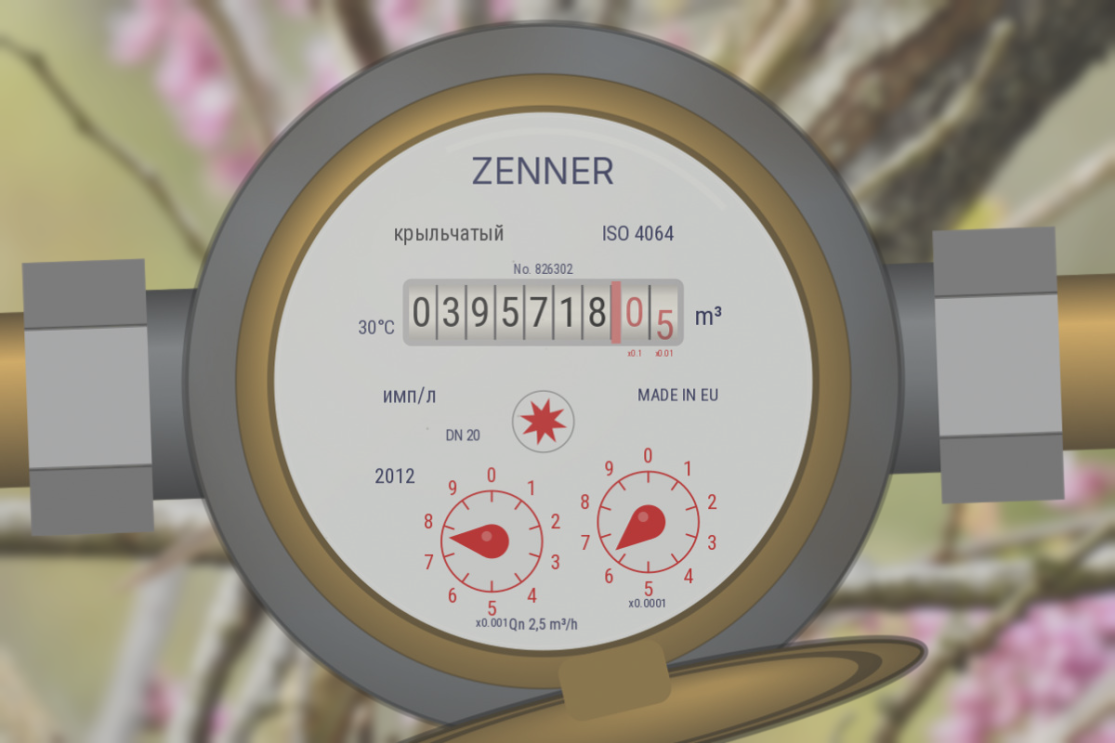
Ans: value=395718.0476 unit=m³
